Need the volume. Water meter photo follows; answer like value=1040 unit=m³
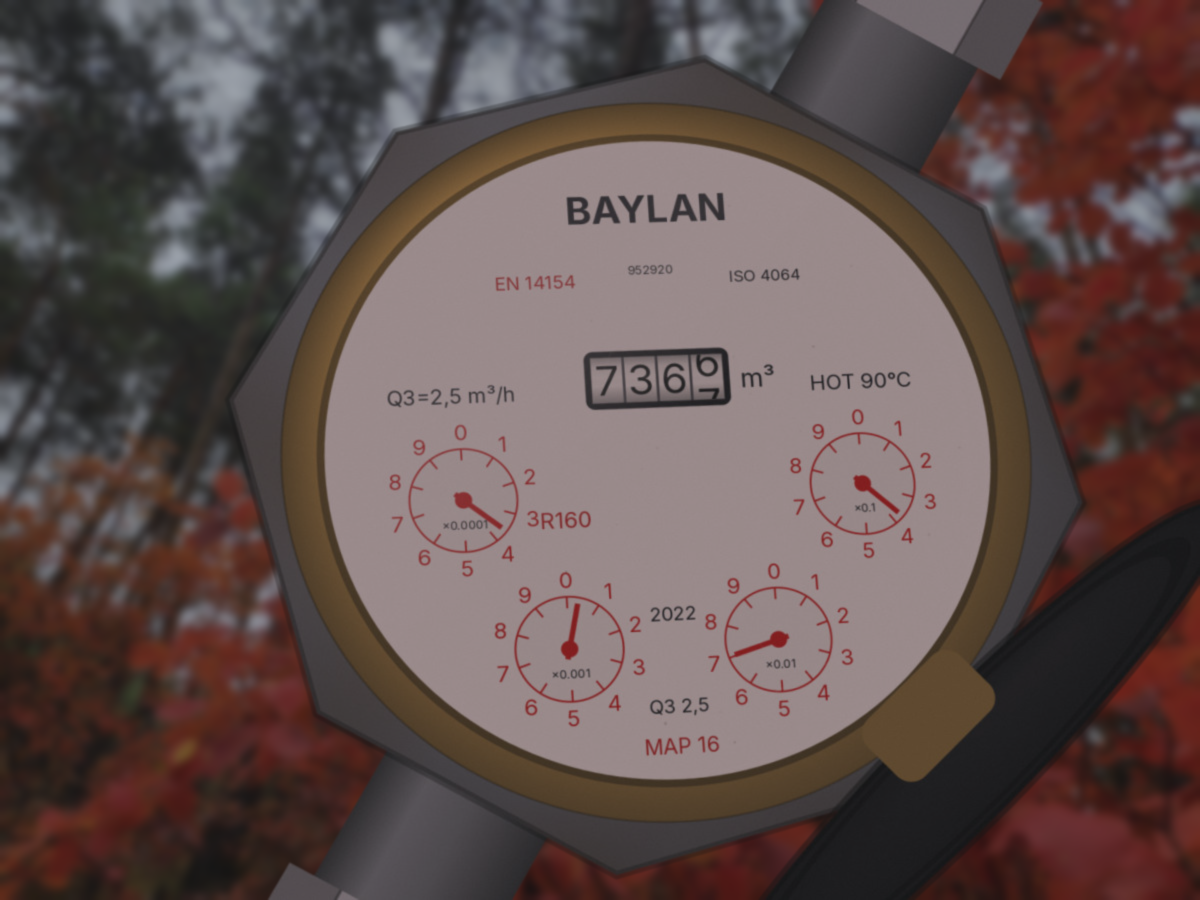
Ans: value=7366.3703 unit=m³
